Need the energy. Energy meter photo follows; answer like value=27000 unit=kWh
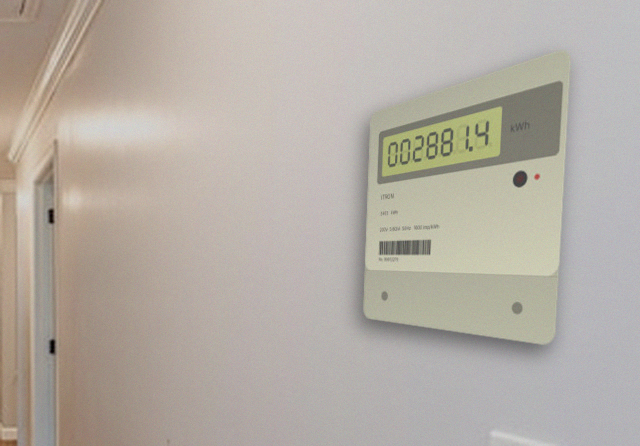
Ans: value=2881.4 unit=kWh
